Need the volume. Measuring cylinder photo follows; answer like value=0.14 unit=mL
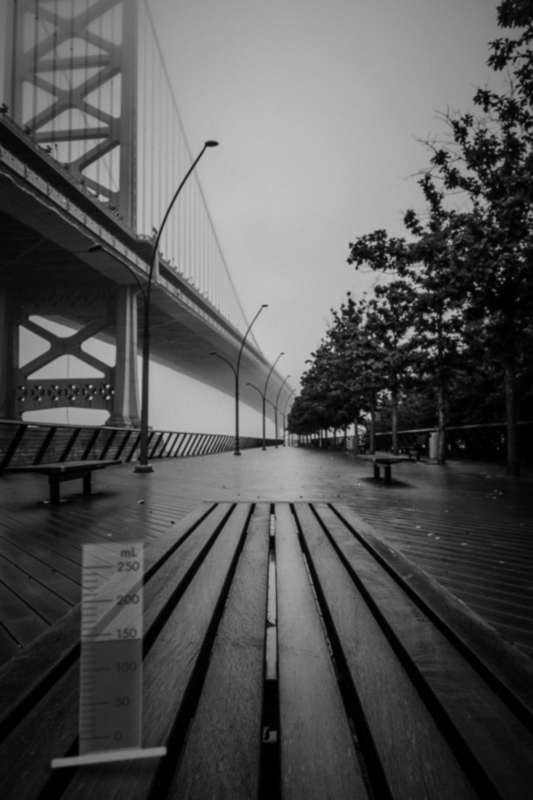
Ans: value=140 unit=mL
